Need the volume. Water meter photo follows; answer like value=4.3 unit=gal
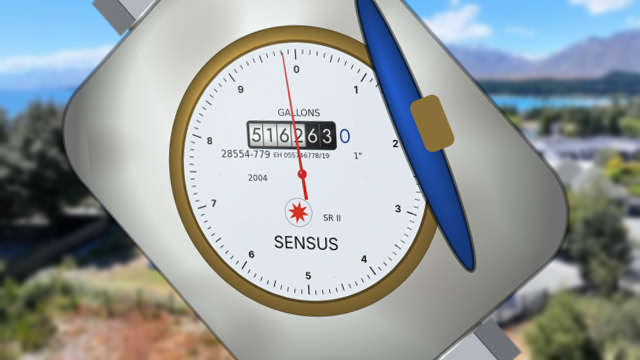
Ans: value=5162629.8 unit=gal
